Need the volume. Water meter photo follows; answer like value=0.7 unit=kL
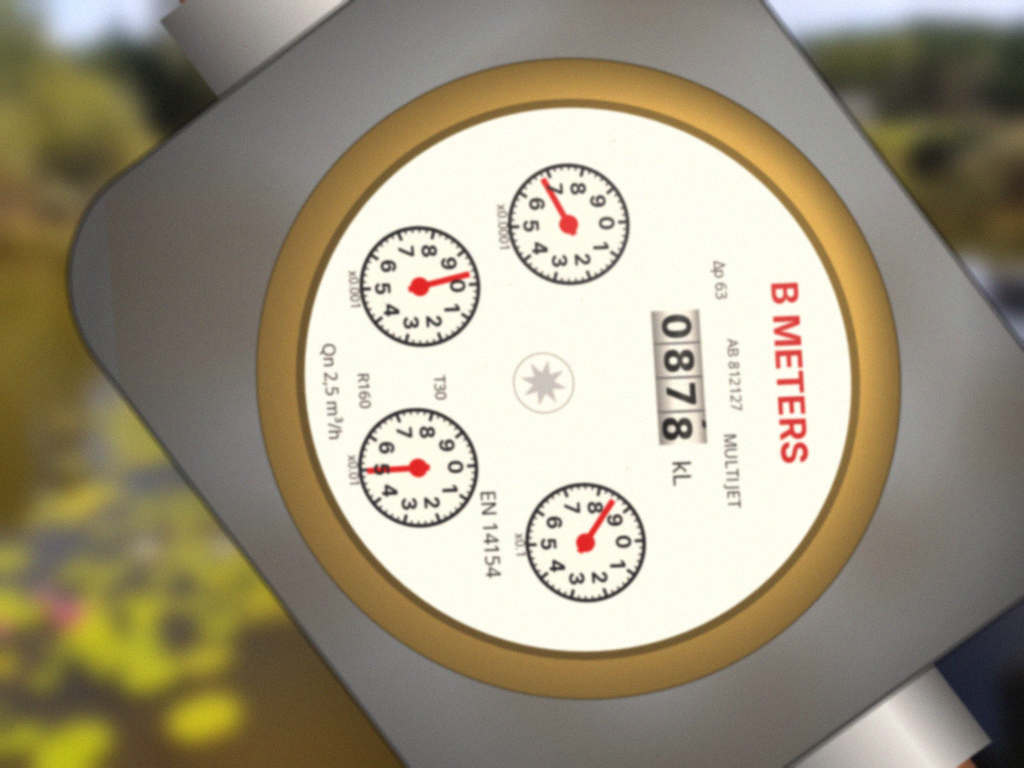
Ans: value=877.8496 unit=kL
